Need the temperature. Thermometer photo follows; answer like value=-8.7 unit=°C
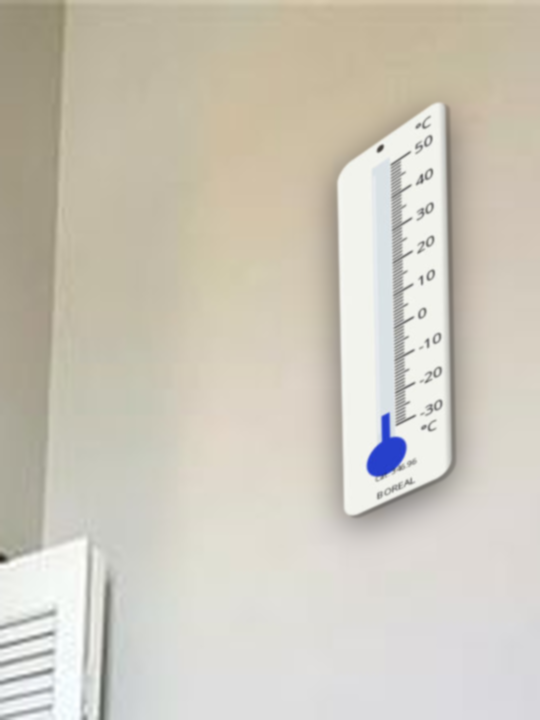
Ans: value=-25 unit=°C
